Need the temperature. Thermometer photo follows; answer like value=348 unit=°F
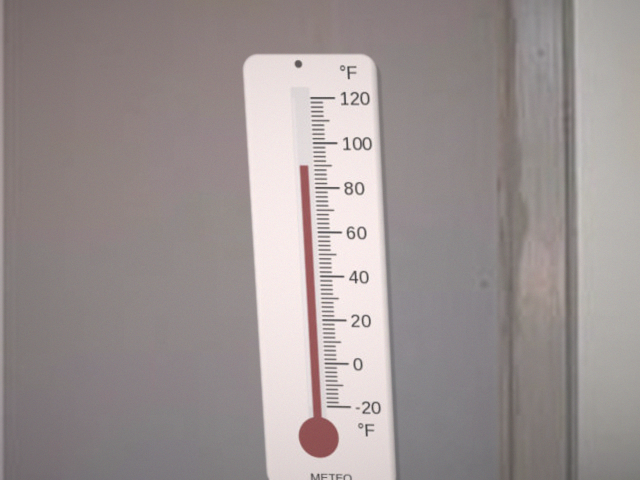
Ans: value=90 unit=°F
